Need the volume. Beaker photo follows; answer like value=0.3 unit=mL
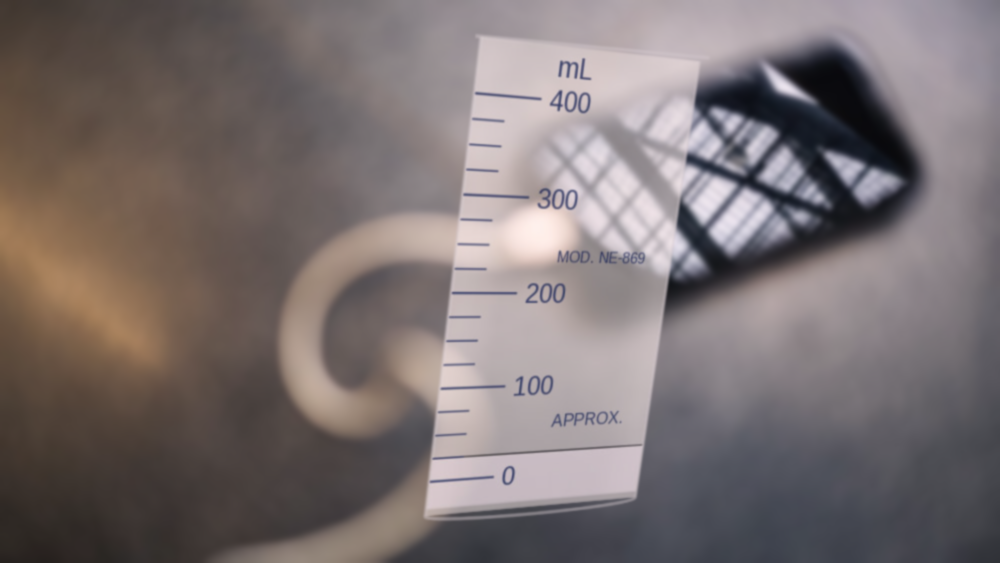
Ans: value=25 unit=mL
